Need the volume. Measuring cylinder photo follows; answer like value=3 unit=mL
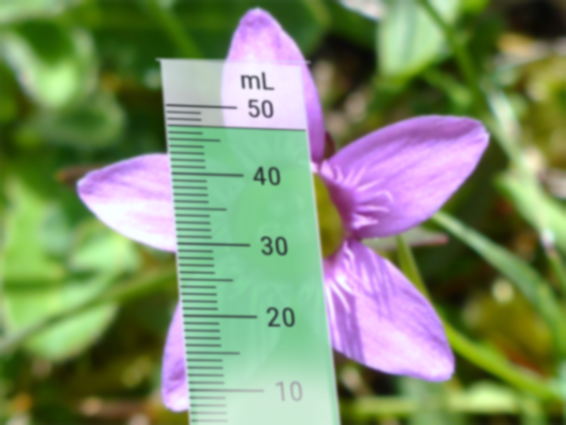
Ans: value=47 unit=mL
